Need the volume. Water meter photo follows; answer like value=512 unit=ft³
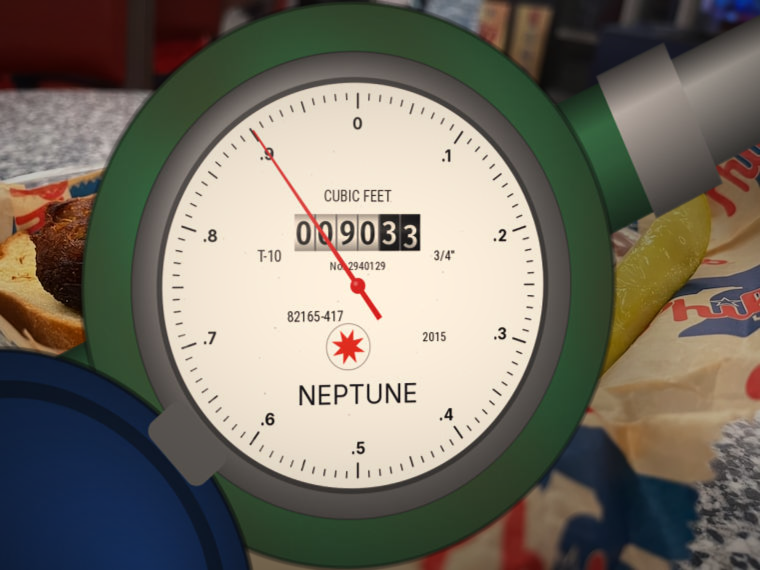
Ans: value=9032.90 unit=ft³
